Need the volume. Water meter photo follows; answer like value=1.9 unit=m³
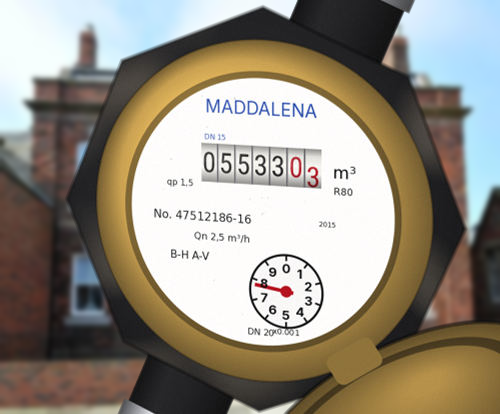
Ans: value=5533.027 unit=m³
